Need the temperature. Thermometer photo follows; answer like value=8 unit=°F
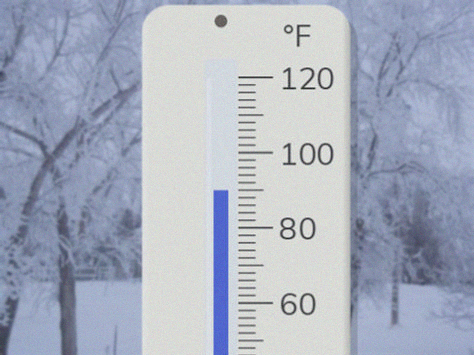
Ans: value=90 unit=°F
